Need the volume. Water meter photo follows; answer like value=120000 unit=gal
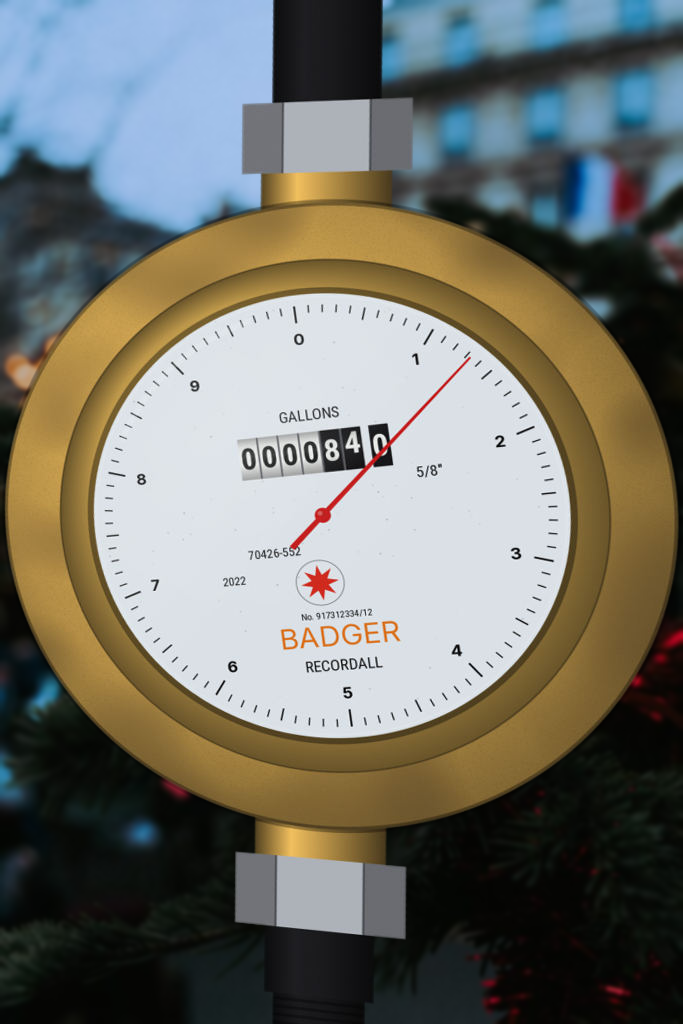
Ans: value=841.3 unit=gal
